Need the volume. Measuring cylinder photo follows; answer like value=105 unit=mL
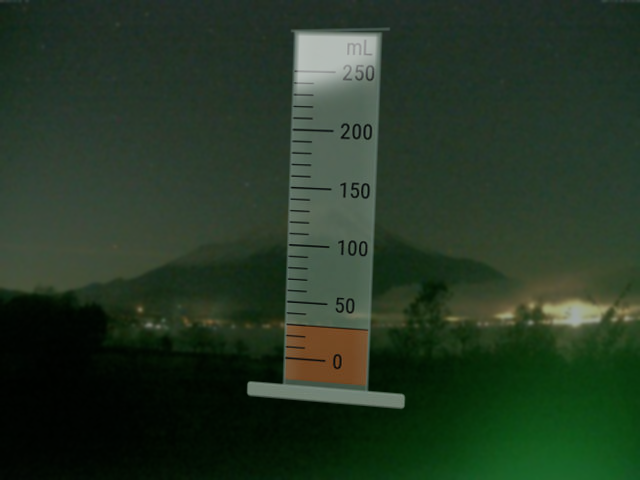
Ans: value=30 unit=mL
